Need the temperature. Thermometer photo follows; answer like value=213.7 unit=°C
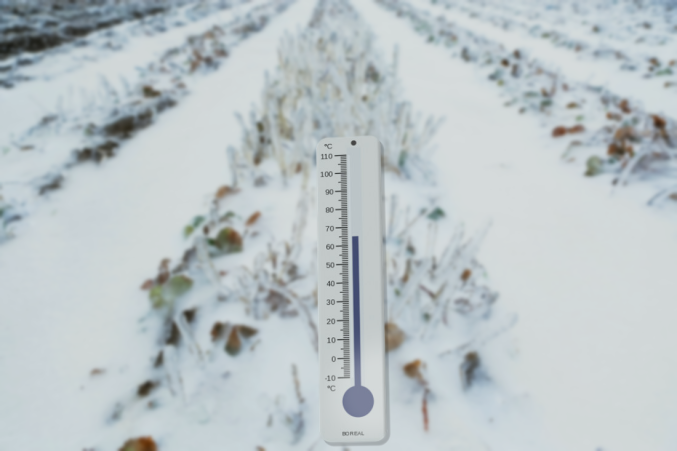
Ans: value=65 unit=°C
